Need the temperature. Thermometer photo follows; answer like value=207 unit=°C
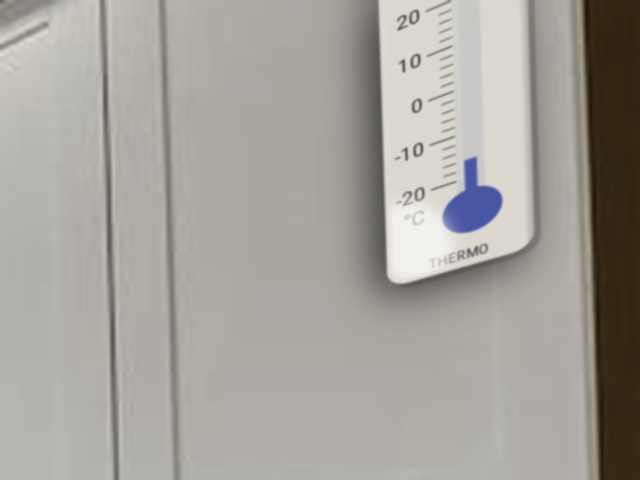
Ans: value=-16 unit=°C
